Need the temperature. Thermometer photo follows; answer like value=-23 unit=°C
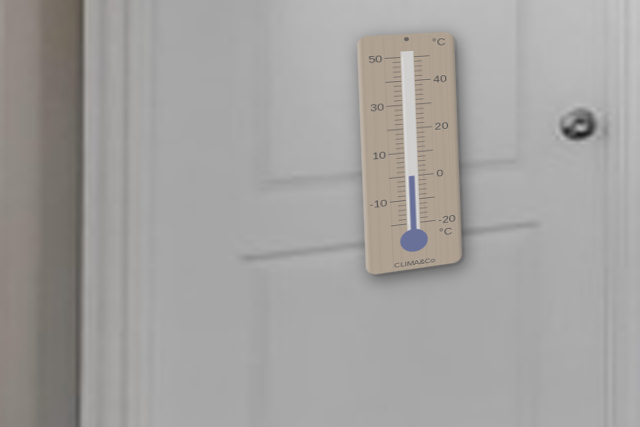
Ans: value=0 unit=°C
